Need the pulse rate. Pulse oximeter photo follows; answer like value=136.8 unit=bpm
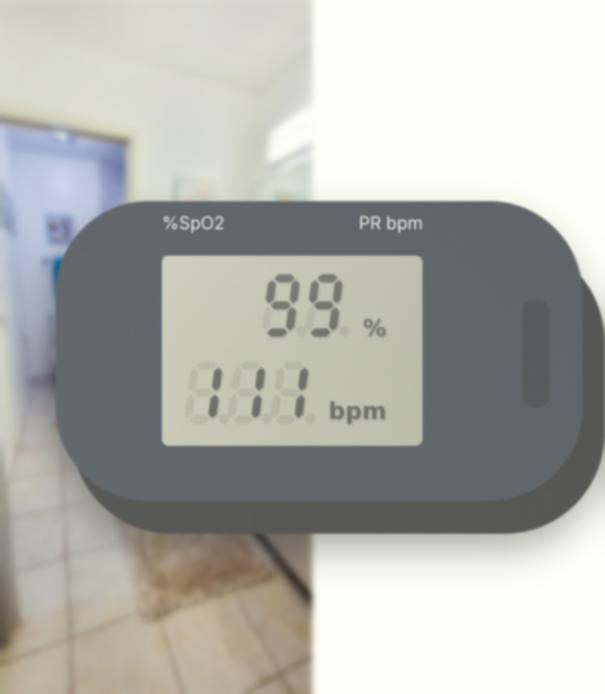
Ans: value=111 unit=bpm
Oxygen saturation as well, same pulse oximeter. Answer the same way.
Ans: value=99 unit=%
